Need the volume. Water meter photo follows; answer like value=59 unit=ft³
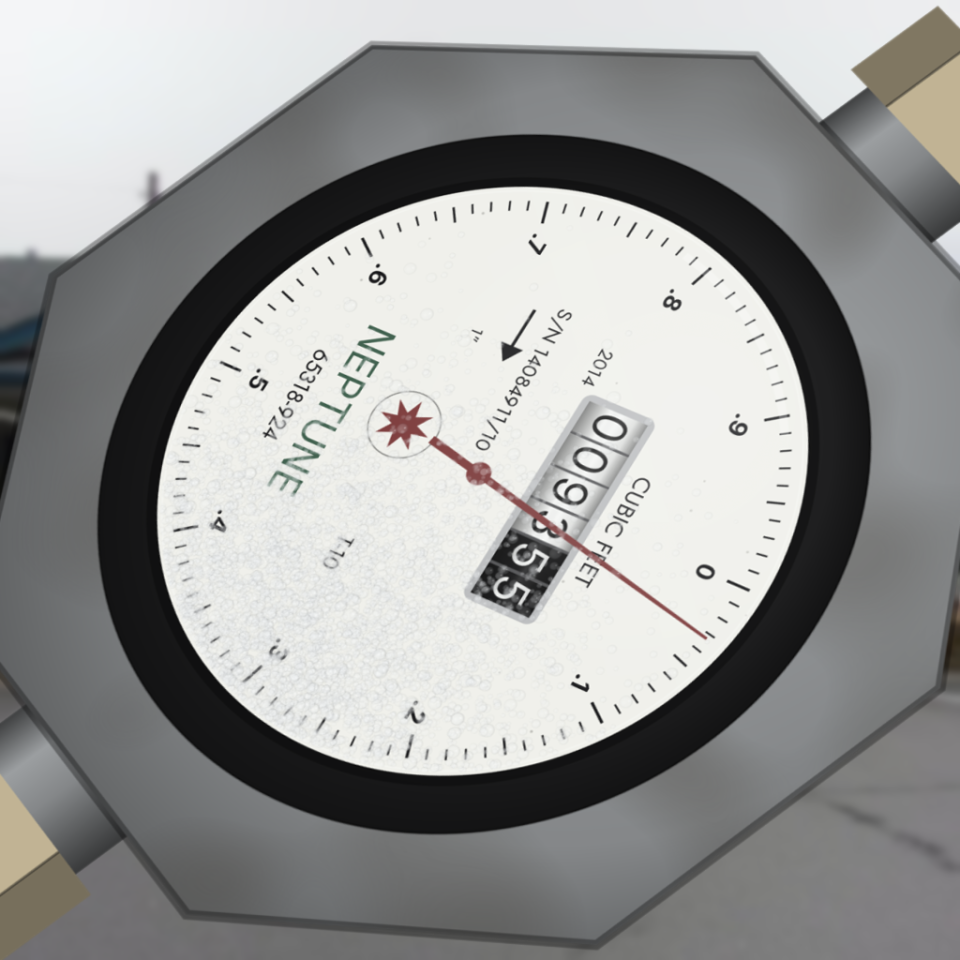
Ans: value=9355.03 unit=ft³
